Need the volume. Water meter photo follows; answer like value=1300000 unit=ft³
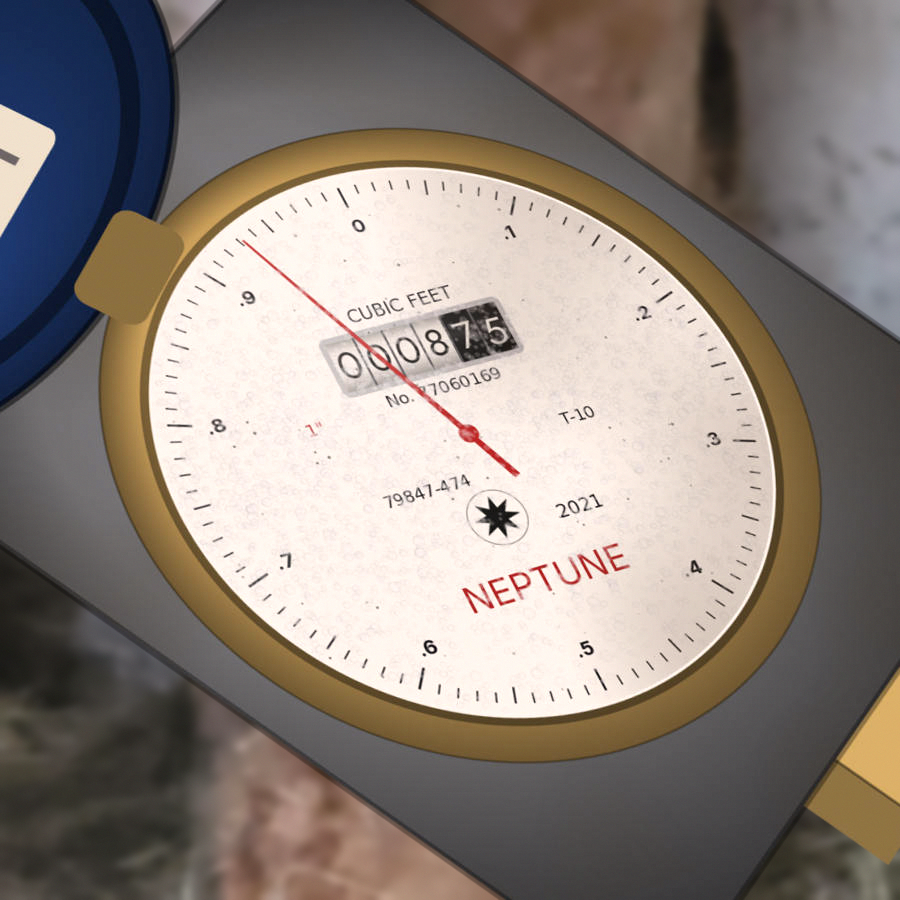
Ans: value=874.93 unit=ft³
